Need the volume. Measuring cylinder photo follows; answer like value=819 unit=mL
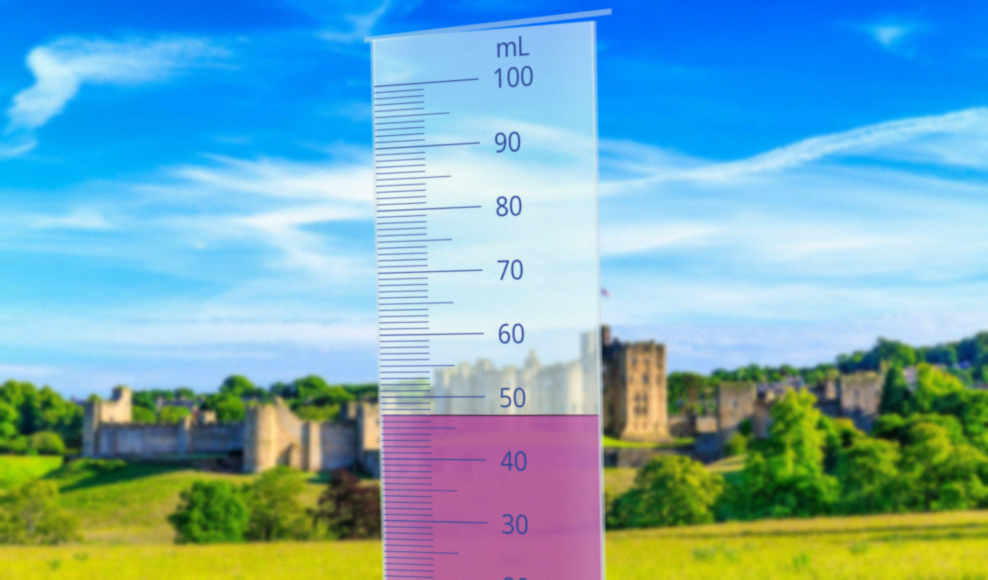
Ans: value=47 unit=mL
